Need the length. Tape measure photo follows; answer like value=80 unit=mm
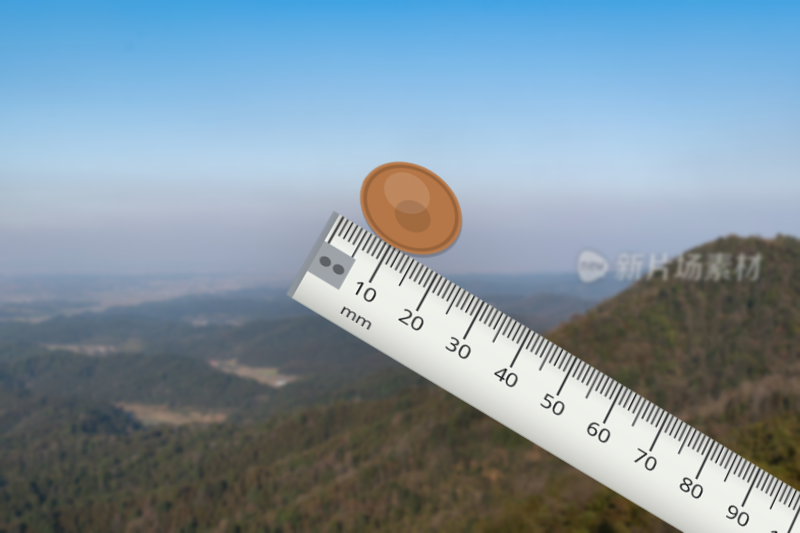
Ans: value=20 unit=mm
